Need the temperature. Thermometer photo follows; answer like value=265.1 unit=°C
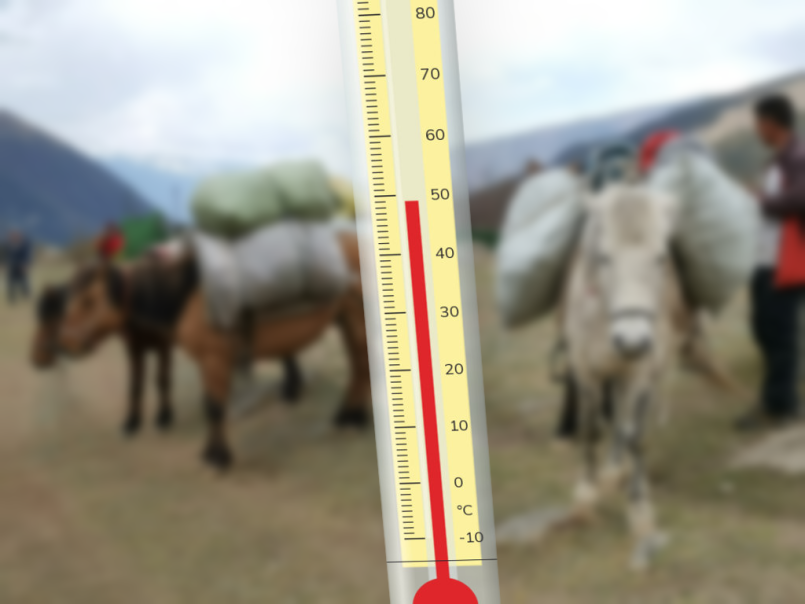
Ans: value=49 unit=°C
